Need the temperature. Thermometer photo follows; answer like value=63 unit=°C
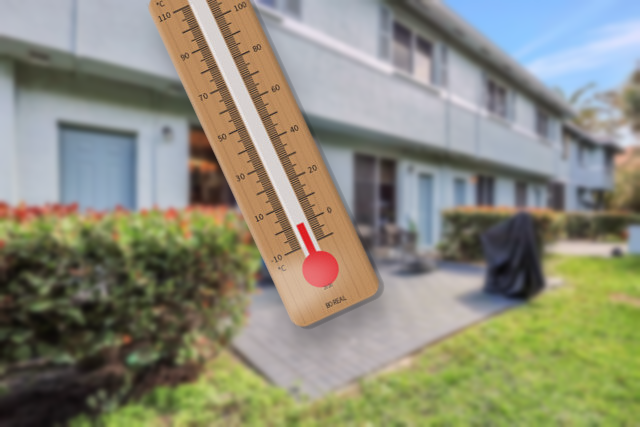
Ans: value=0 unit=°C
